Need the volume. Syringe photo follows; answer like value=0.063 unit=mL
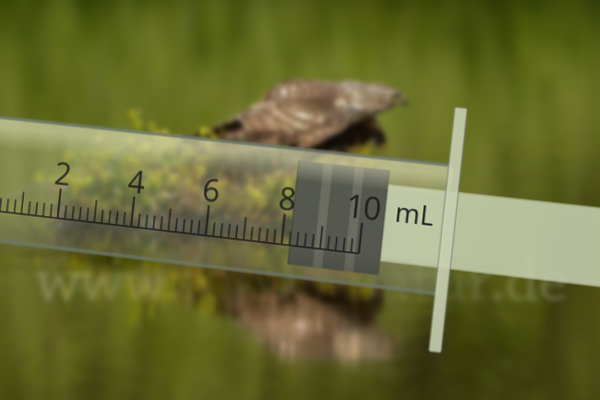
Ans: value=8.2 unit=mL
